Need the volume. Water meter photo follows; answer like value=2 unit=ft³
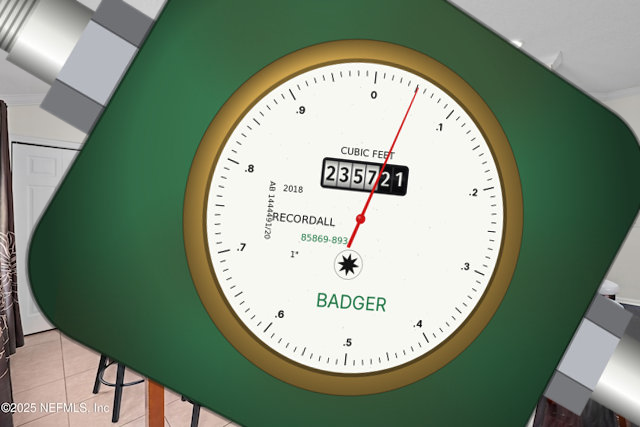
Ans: value=235721.05 unit=ft³
